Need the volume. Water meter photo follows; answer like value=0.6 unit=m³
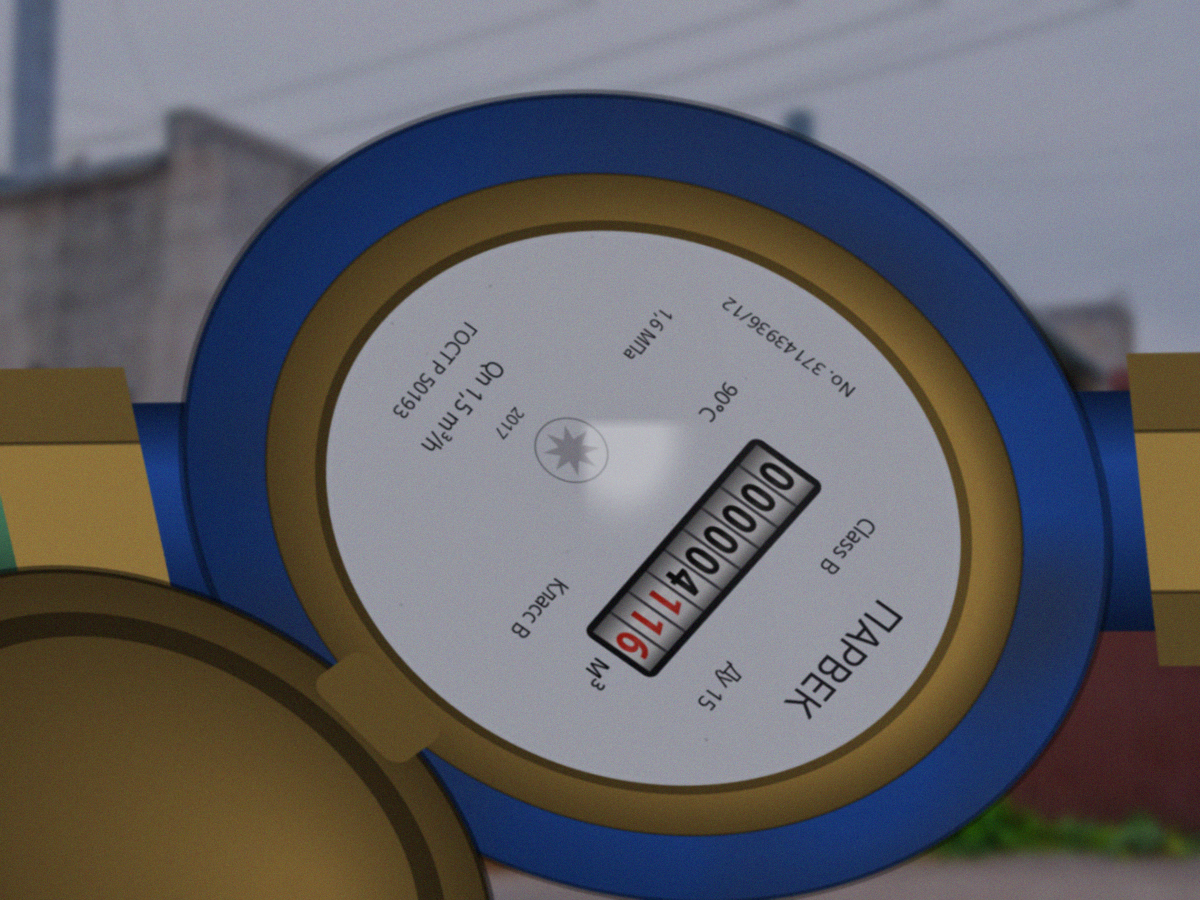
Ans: value=4.116 unit=m³
